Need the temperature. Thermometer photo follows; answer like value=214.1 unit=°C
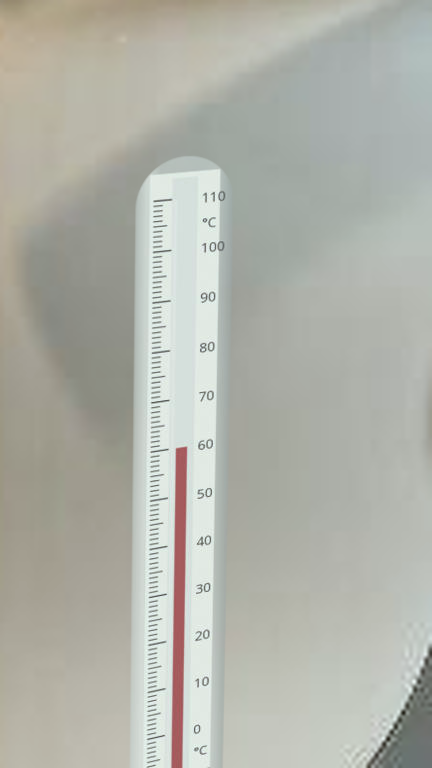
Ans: value=60 unit=°C
